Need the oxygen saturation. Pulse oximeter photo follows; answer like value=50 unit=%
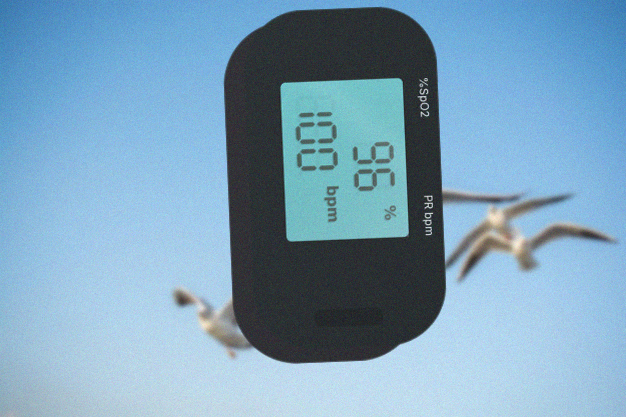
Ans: value=96 unit=%
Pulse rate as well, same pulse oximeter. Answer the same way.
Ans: value=100 unit=bpm
